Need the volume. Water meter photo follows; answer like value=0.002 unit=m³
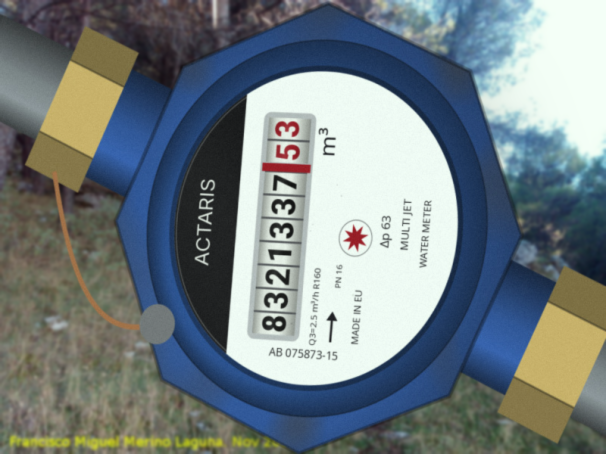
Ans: value=8321337.53 unit=m³
